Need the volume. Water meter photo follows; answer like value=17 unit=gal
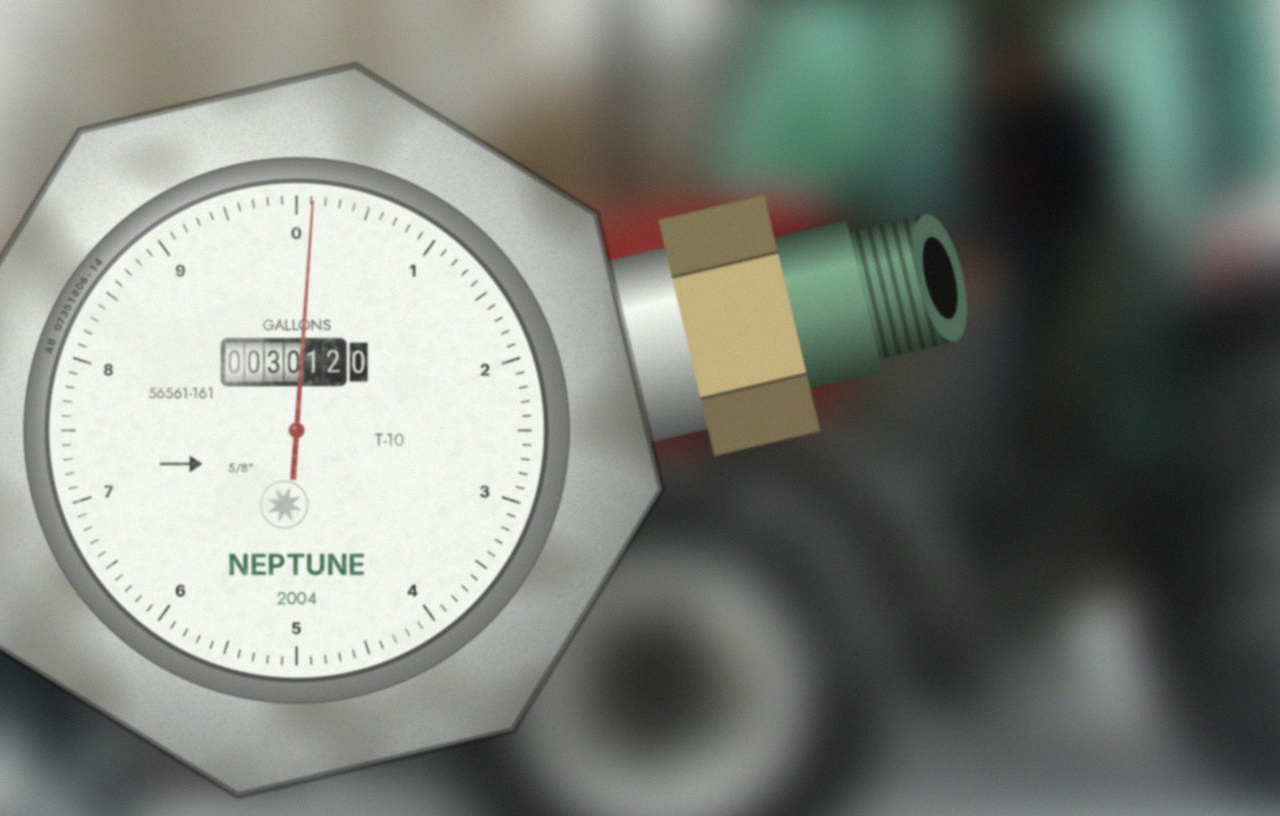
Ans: value=30120.1 unit=gal
